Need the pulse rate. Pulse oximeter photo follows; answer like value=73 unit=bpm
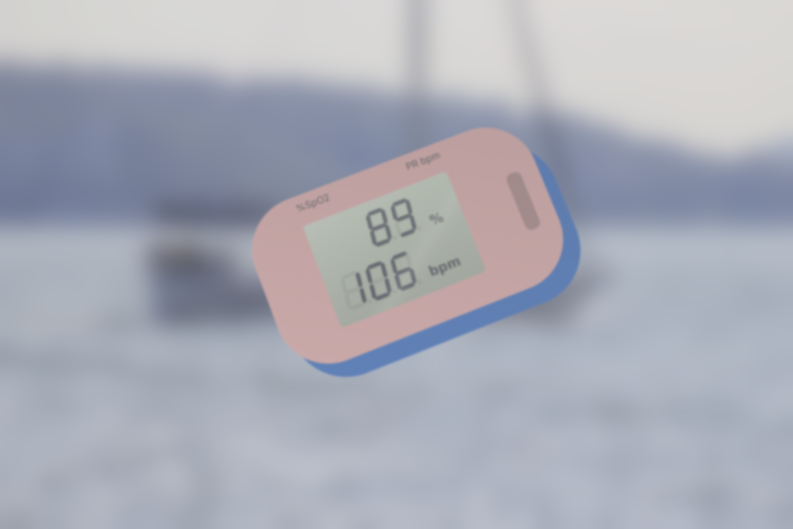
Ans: value=106 unit=bpm
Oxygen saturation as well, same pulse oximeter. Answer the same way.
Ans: value=89 unit=%
